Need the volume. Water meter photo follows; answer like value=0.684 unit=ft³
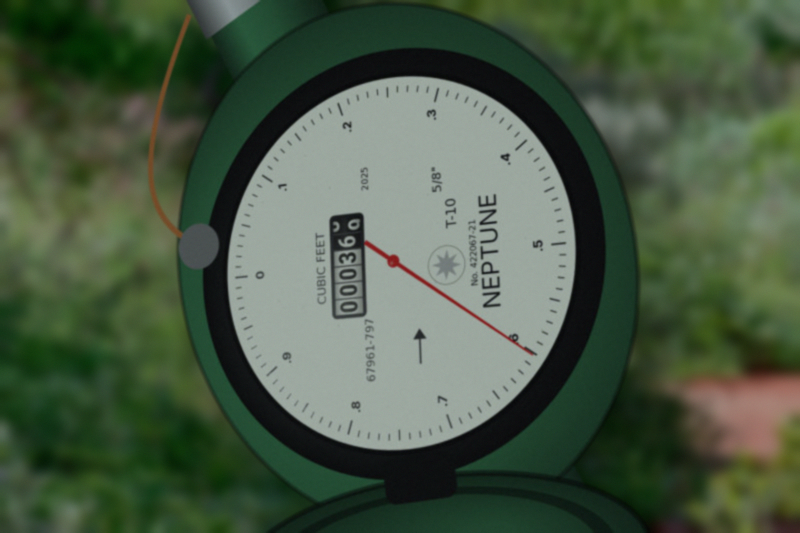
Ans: value=368.60 unit=ft³
